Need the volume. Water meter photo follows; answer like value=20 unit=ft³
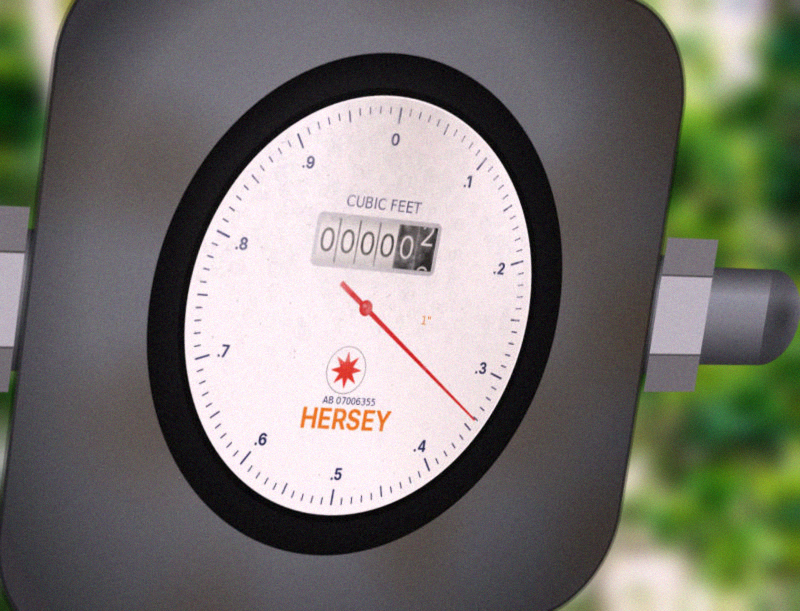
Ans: value=2.34 unit=ft³
